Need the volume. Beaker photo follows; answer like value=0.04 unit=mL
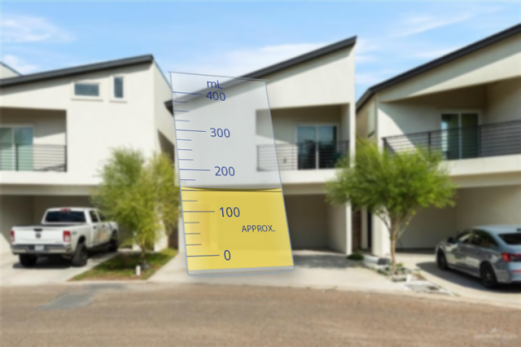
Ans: value=150 unit=mL
